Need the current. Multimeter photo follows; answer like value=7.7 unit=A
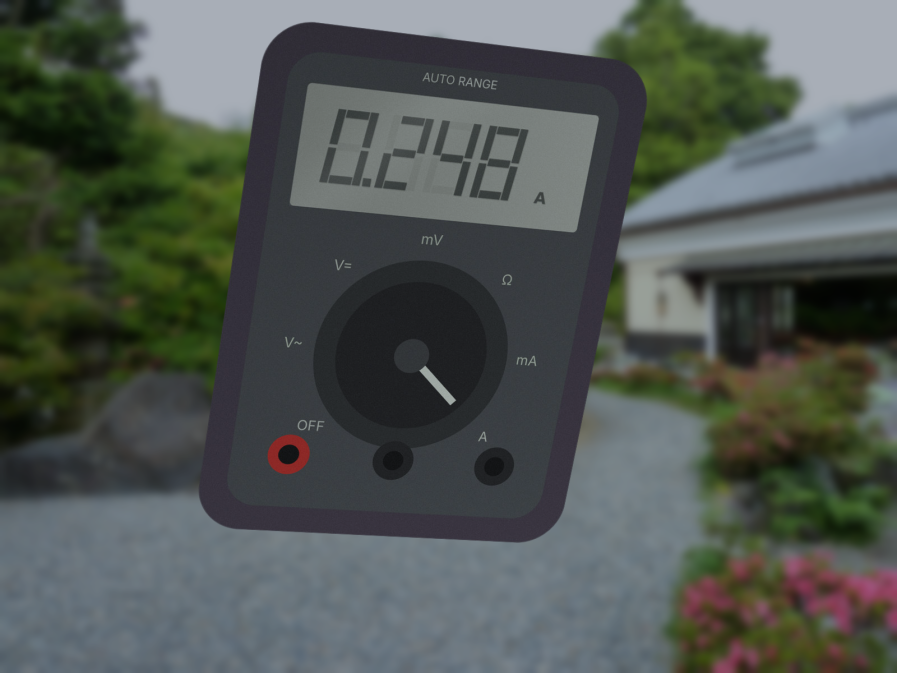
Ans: value=0.248 unit=A
